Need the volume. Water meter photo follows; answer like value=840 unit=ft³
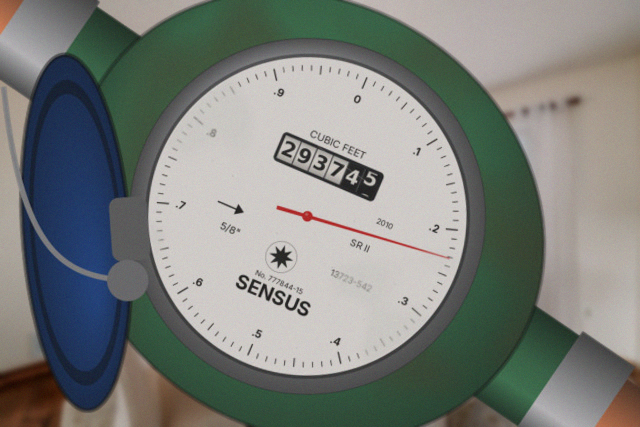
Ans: value=293745.23 unit=ft³
